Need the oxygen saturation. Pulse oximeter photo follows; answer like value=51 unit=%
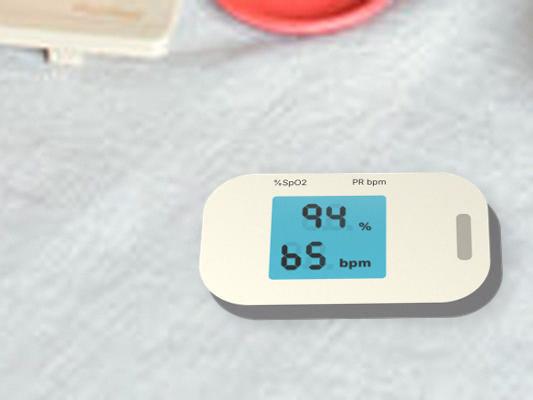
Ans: value=94 unit=%
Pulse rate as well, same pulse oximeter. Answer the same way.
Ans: value=65 unit=bpm
